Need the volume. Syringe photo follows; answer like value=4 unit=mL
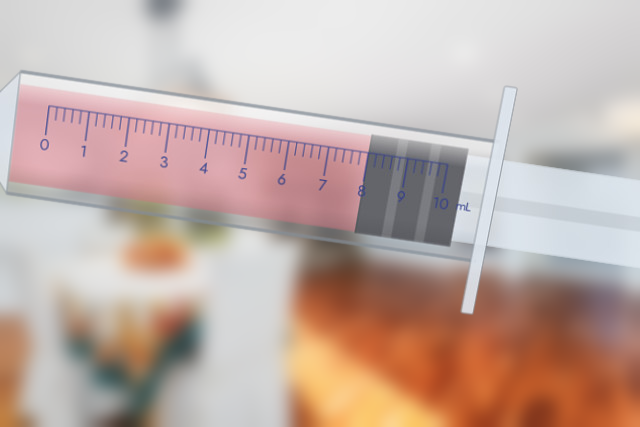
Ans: value=8 unit=mL
